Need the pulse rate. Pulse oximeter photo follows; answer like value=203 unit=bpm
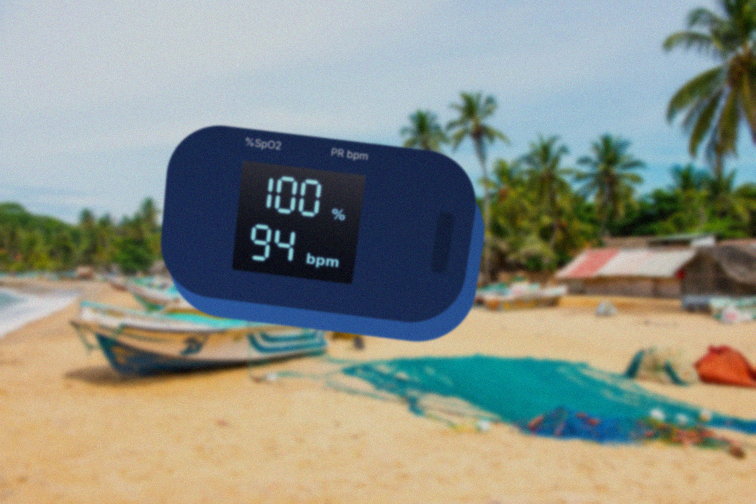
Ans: value=94 unit=bpm
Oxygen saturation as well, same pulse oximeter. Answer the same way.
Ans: value=100 unit=%
